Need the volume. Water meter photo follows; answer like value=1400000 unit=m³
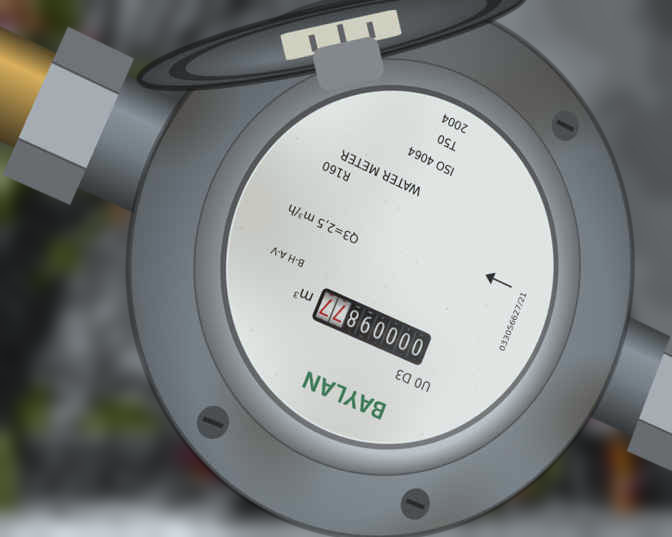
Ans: value=98.77 unit=m³
